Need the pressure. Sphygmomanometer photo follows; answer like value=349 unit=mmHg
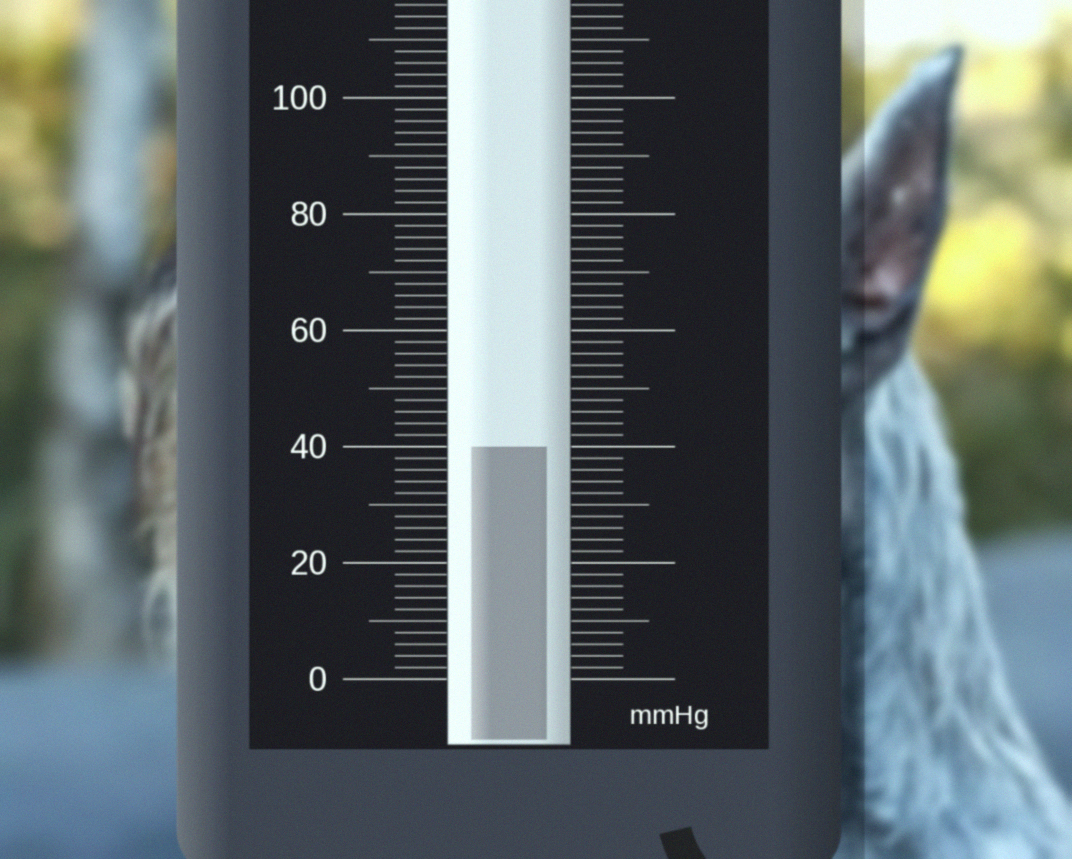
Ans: value=40 unit=mmHg
